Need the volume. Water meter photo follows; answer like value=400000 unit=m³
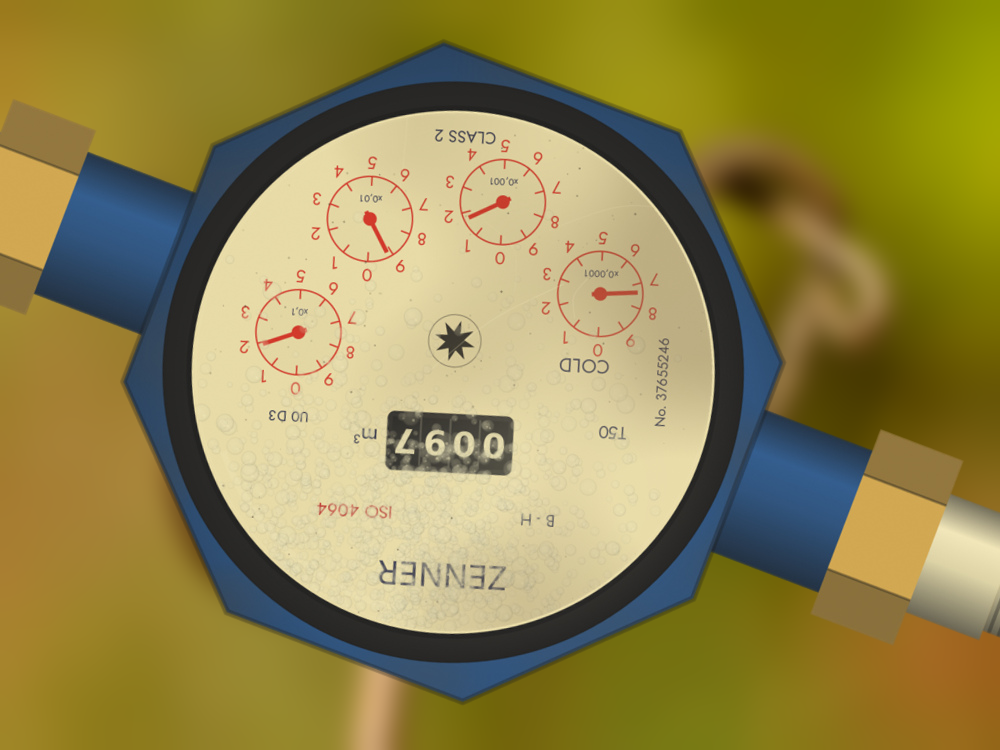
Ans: value=97.1917 unit=m³
